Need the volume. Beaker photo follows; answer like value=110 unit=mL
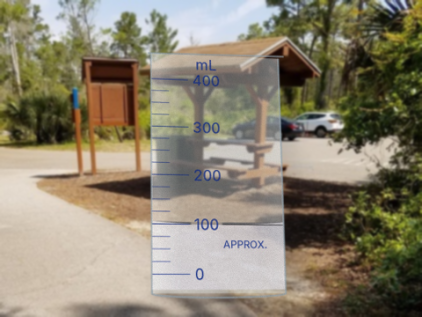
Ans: value=100 unit=mL
